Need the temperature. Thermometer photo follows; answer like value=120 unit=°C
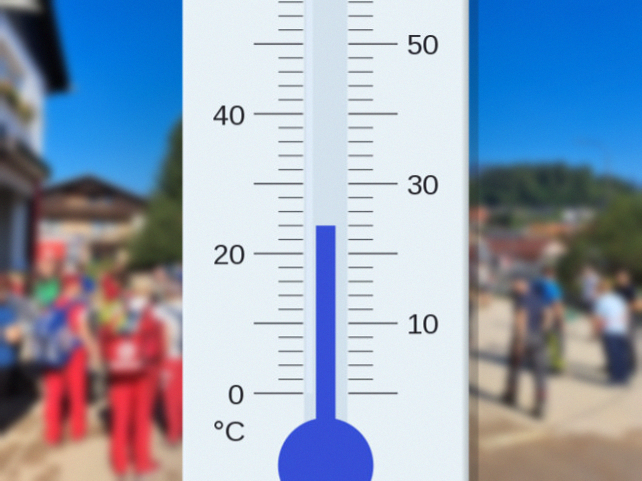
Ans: value=24 unit=°C
